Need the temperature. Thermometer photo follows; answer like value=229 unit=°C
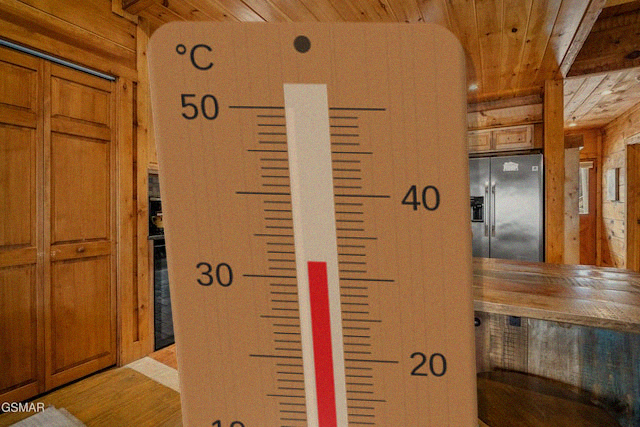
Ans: value=32 unit=°C
